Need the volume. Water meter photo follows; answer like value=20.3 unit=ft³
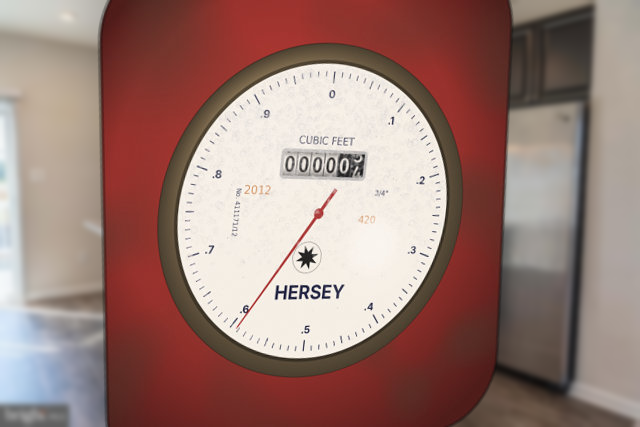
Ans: value=3.59 unit=ft³
